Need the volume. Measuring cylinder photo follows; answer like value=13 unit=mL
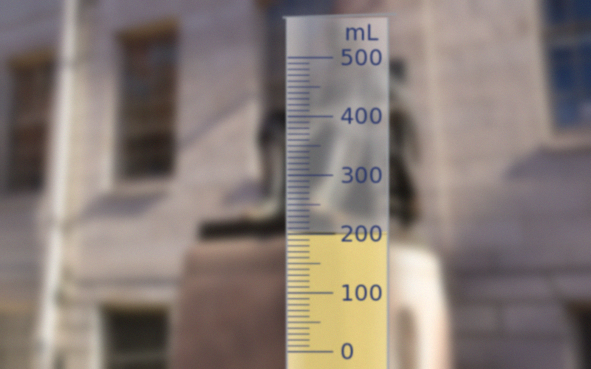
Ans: value=200 unit=mL
